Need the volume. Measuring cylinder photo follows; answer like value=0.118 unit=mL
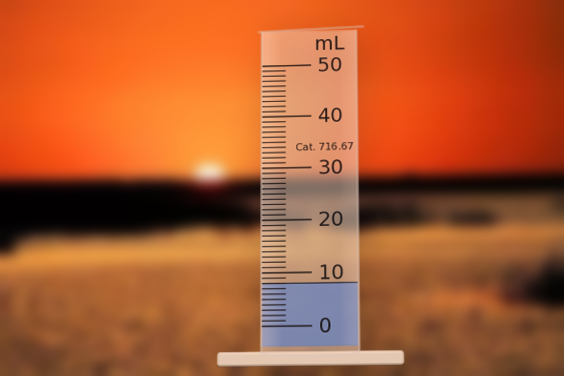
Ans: value=8 unit=mL
